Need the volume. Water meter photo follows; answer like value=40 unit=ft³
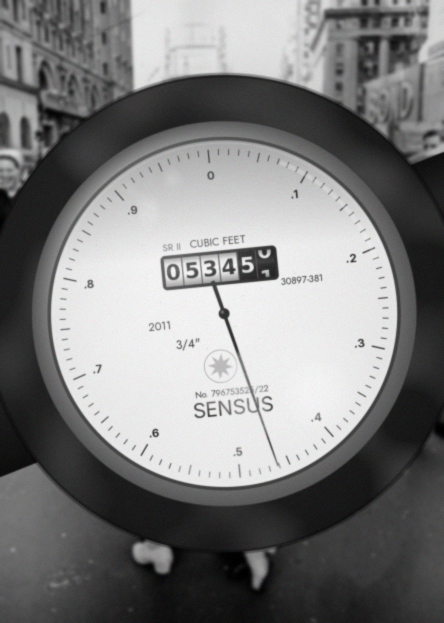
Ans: value=53450.46 unit=ft³
